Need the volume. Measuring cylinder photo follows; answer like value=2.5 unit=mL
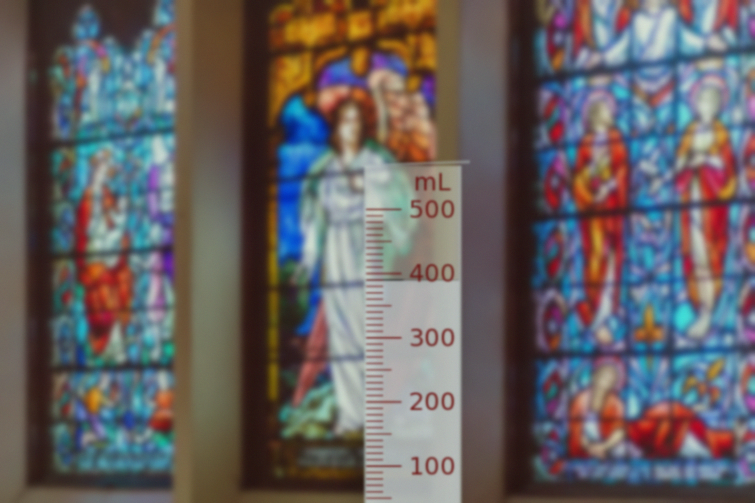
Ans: value=390 unit=mL
